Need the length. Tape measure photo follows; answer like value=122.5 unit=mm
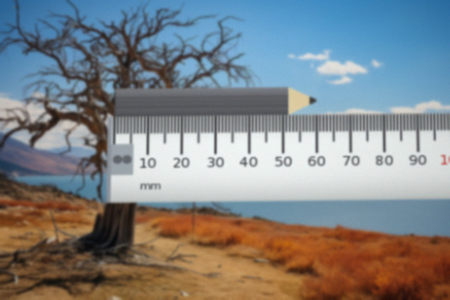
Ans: value=60 unit=mm
